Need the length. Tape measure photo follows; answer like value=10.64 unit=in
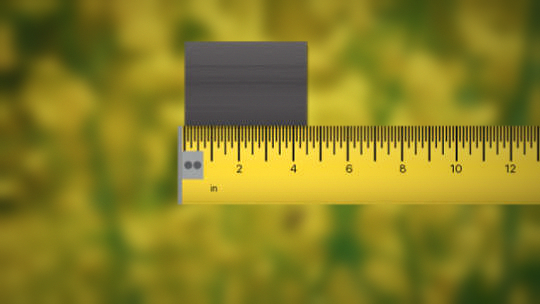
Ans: value=4.5 unit=in
